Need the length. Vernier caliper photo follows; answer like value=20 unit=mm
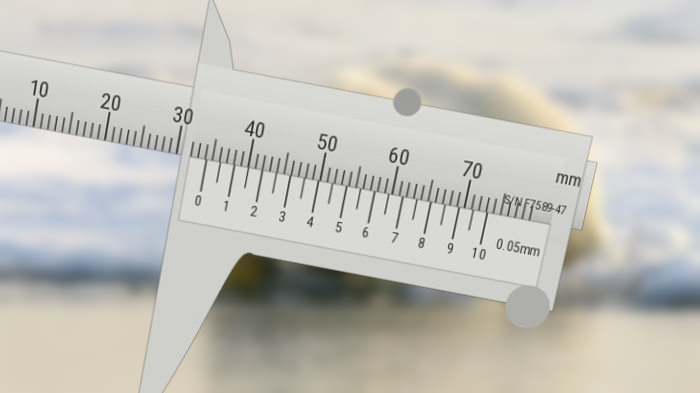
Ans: value=34.2 unit=mm
